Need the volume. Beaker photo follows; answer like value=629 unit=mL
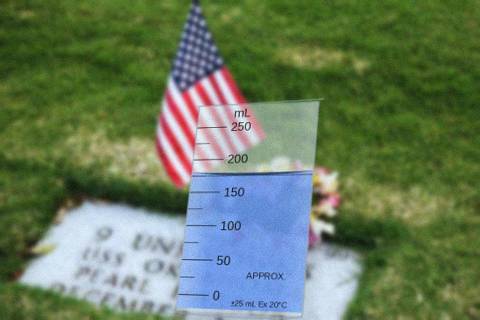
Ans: value=175 unit=mL
